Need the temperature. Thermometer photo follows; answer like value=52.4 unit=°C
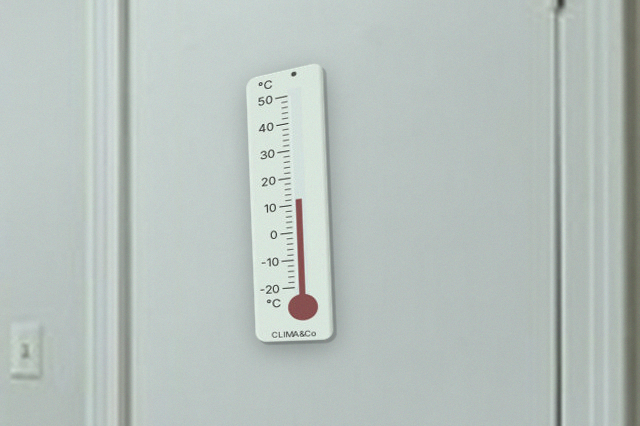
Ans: value=12 unit=°C
